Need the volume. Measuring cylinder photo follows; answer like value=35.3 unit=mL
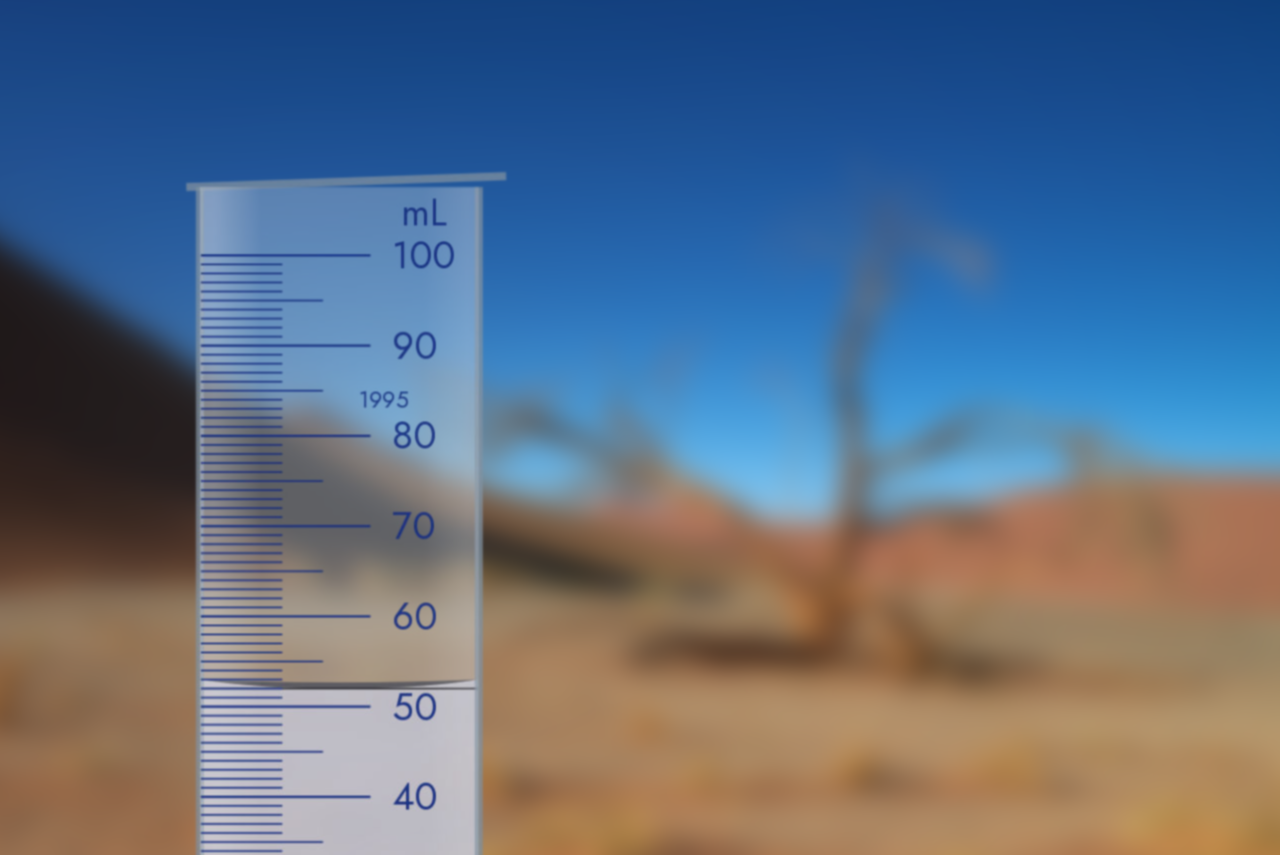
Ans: value=52 unit=mL
